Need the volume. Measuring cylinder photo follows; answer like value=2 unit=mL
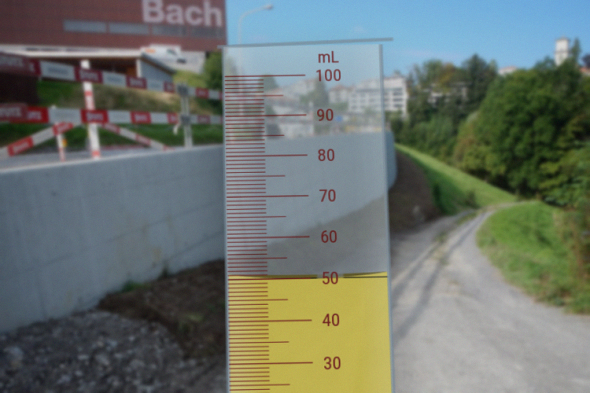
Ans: value=50 unit=mL
